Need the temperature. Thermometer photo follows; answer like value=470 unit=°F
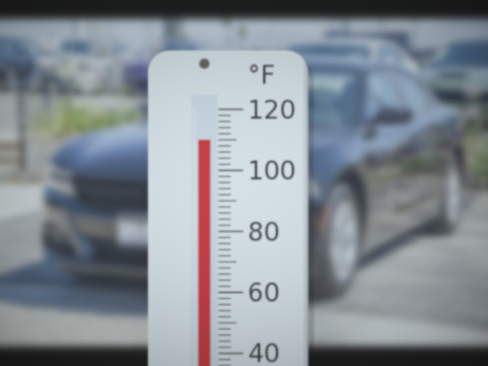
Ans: value=110 unit=°F
